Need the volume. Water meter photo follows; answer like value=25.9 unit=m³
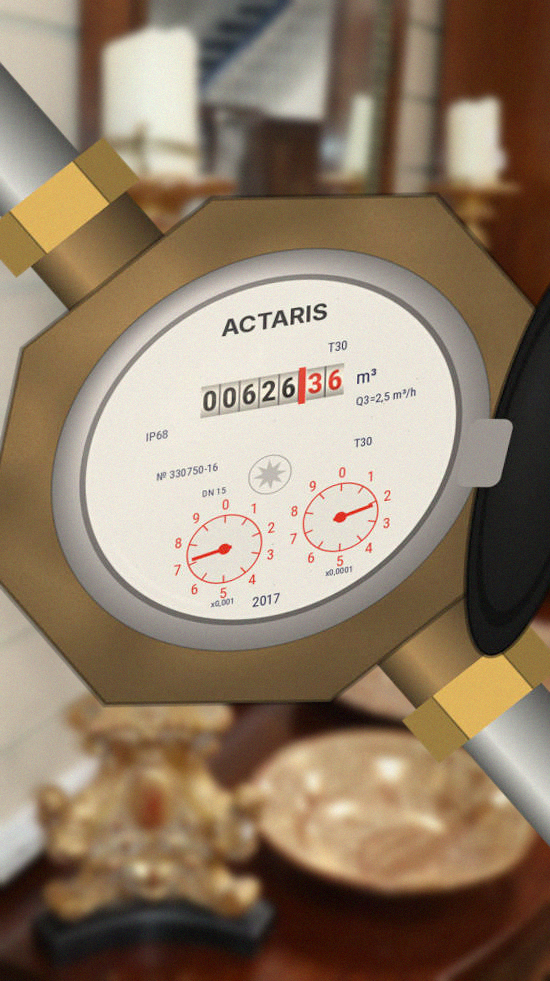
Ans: value=626.3672 unit=m³
